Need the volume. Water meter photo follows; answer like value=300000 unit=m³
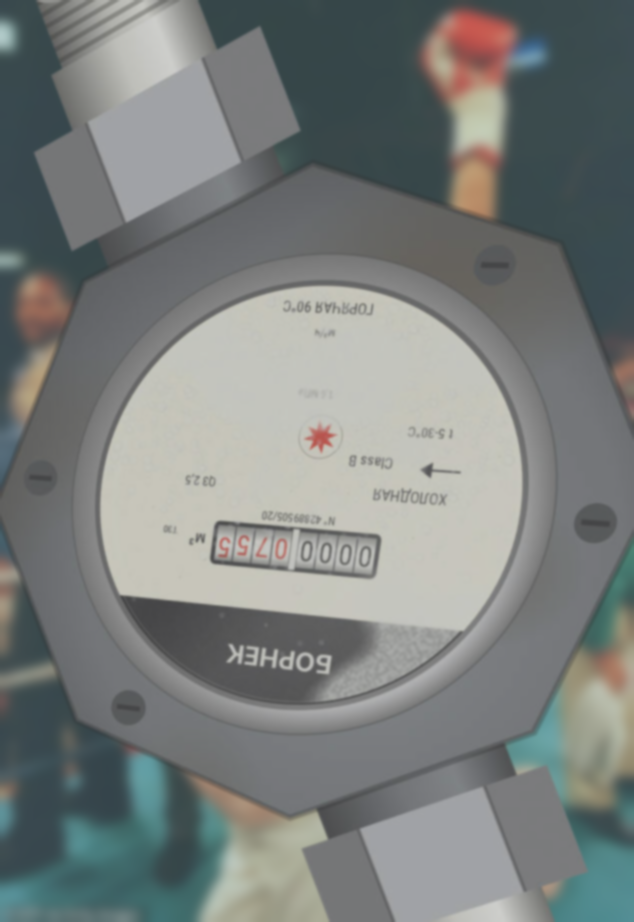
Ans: value=0.0755 unit=m³
